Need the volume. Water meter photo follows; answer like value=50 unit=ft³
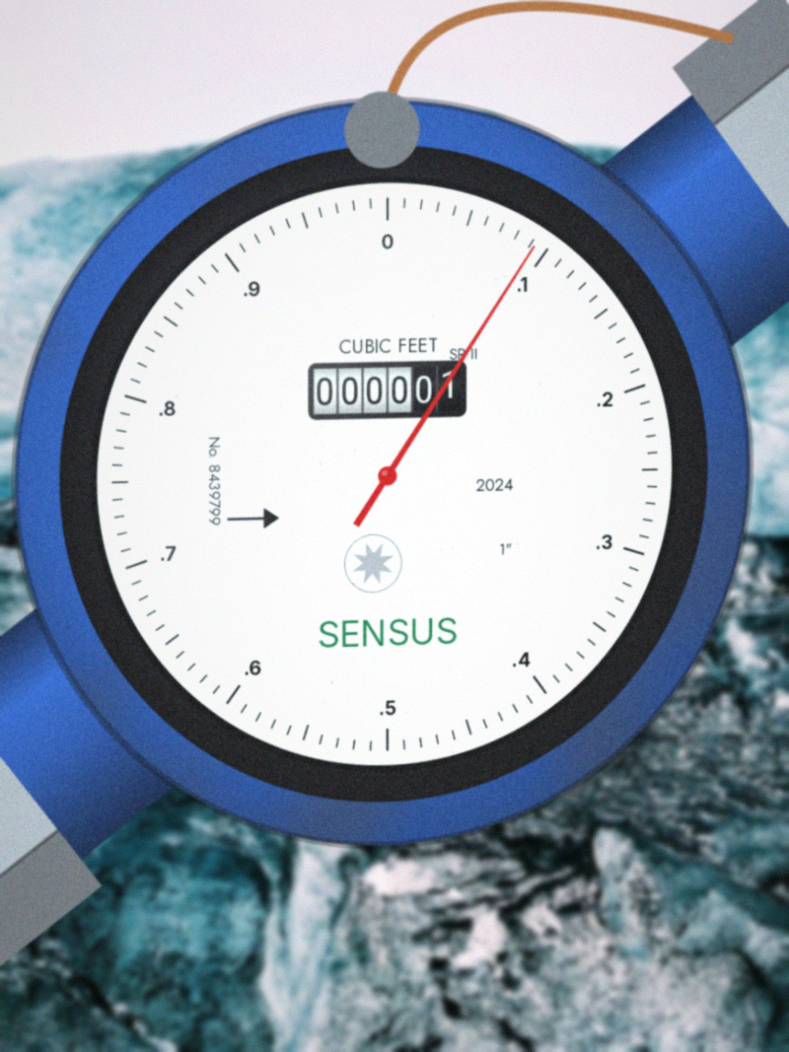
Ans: value=1.09 unit=ft³
